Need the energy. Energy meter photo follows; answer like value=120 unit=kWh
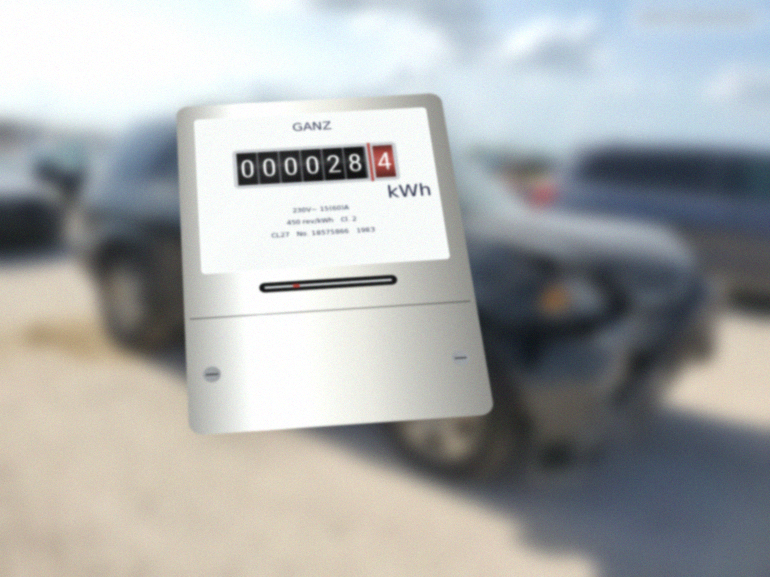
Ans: value=28.4 unit=kWh
